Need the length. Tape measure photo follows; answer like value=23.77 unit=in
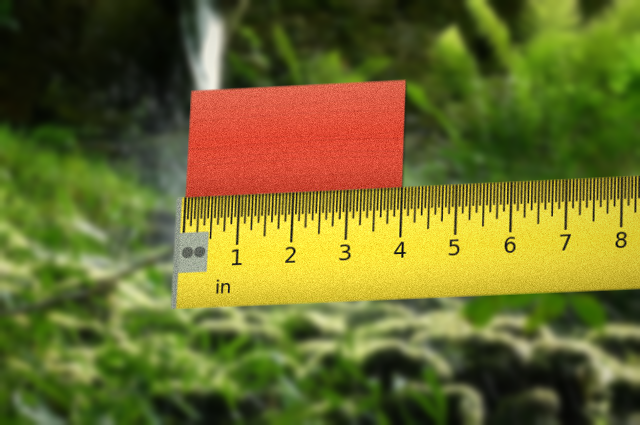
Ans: value=4 unit=in
